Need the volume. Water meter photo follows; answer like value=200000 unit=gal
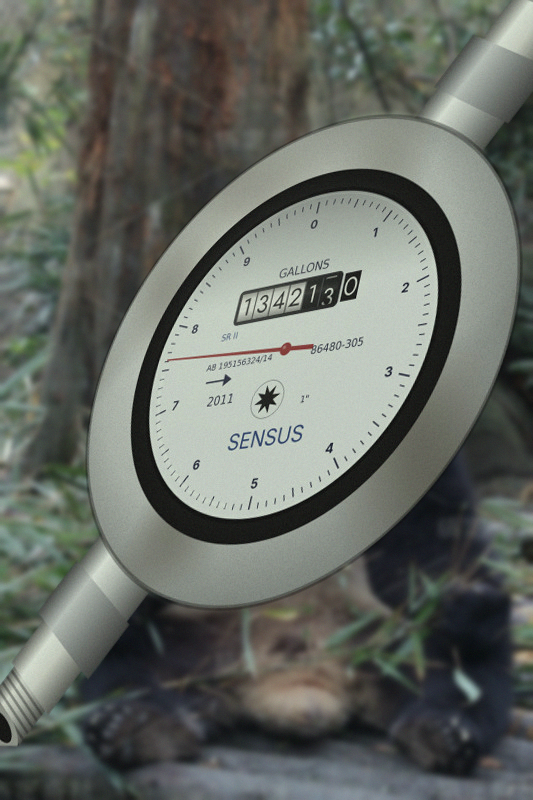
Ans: value=1342127.6 unit=gal
